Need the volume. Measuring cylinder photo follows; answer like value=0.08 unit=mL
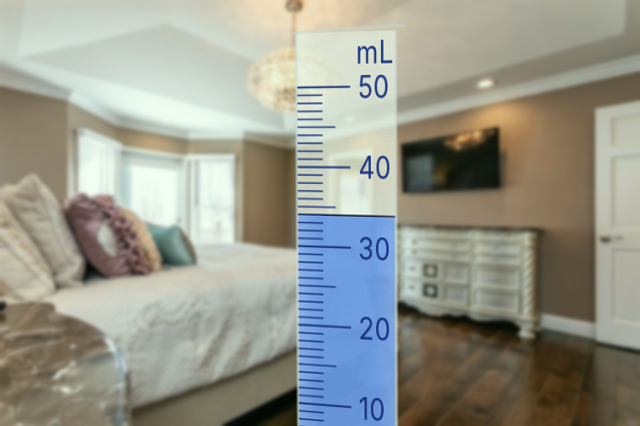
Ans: value=34 unit=mL
